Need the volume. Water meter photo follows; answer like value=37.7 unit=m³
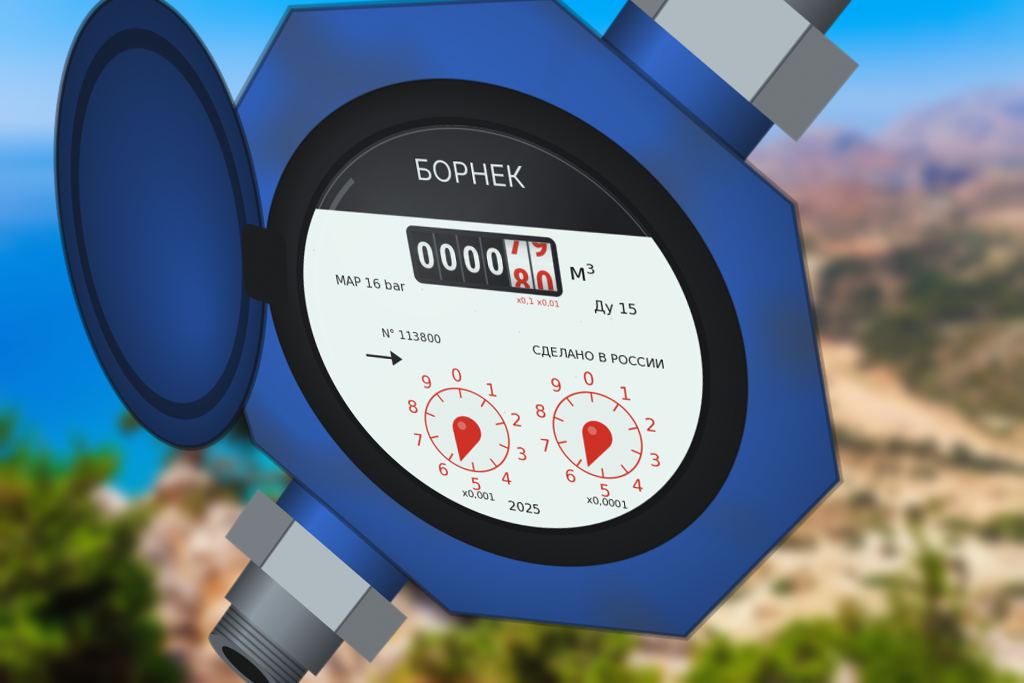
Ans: value=0.7955 unit=m³
